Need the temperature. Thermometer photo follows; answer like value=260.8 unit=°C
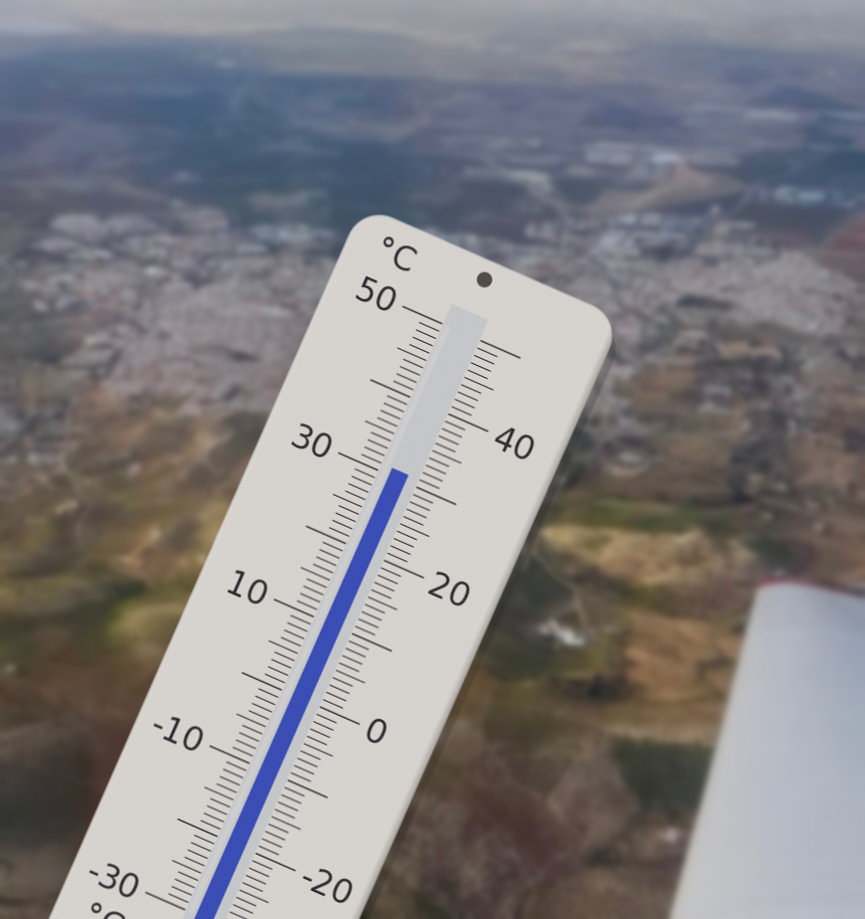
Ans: value=31 unit=°C
